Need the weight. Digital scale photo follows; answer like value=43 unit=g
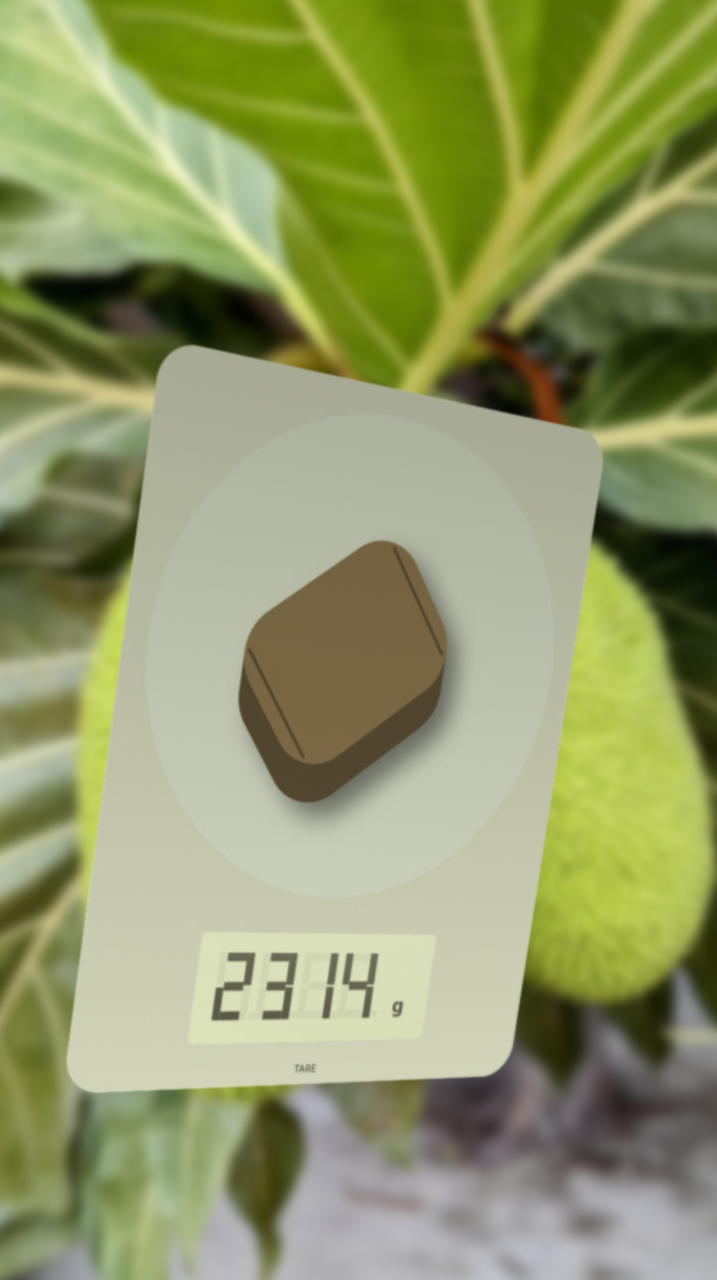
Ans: value=2314 unit=g
